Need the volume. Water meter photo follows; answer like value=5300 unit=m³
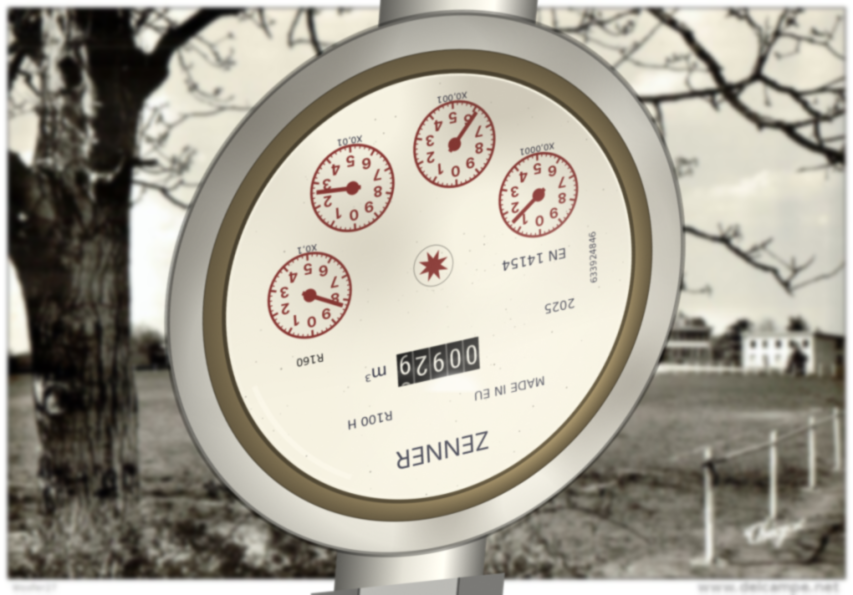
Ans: value=928.8261 unit=m³
